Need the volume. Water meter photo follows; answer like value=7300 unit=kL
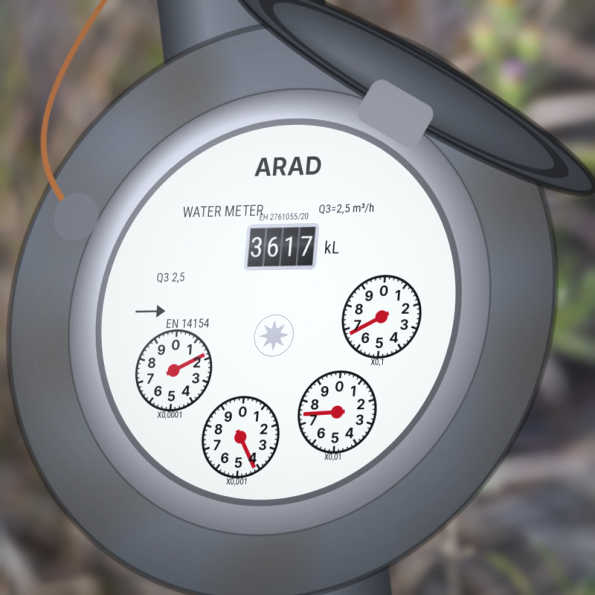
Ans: value=3617.6741 unit=kL
